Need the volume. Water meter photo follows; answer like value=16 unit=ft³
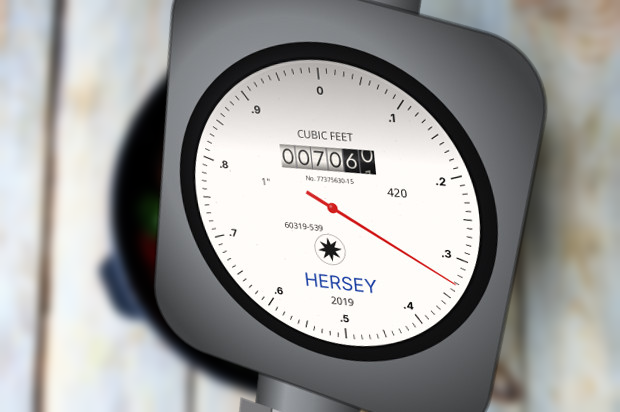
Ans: value=7060.33 unit=ft³
